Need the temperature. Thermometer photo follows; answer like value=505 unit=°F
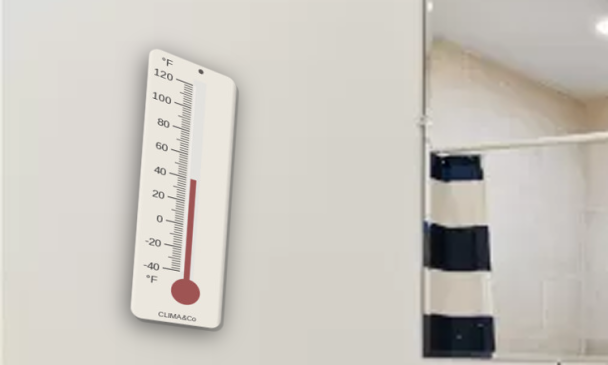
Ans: value=40 unit=°F
